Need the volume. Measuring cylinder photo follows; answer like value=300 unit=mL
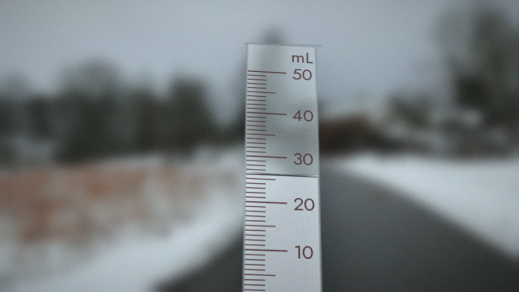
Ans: value=26 unit=mL
